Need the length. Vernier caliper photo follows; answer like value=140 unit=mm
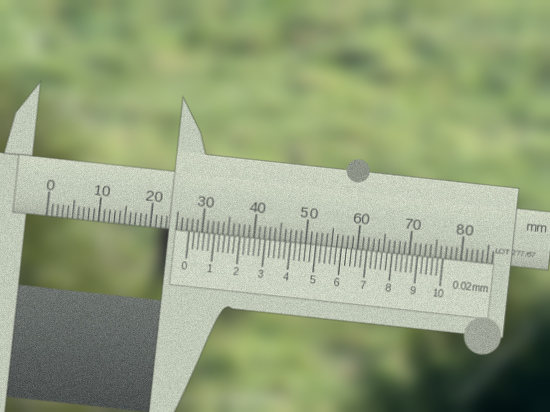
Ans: value=27.5 unit=mm
